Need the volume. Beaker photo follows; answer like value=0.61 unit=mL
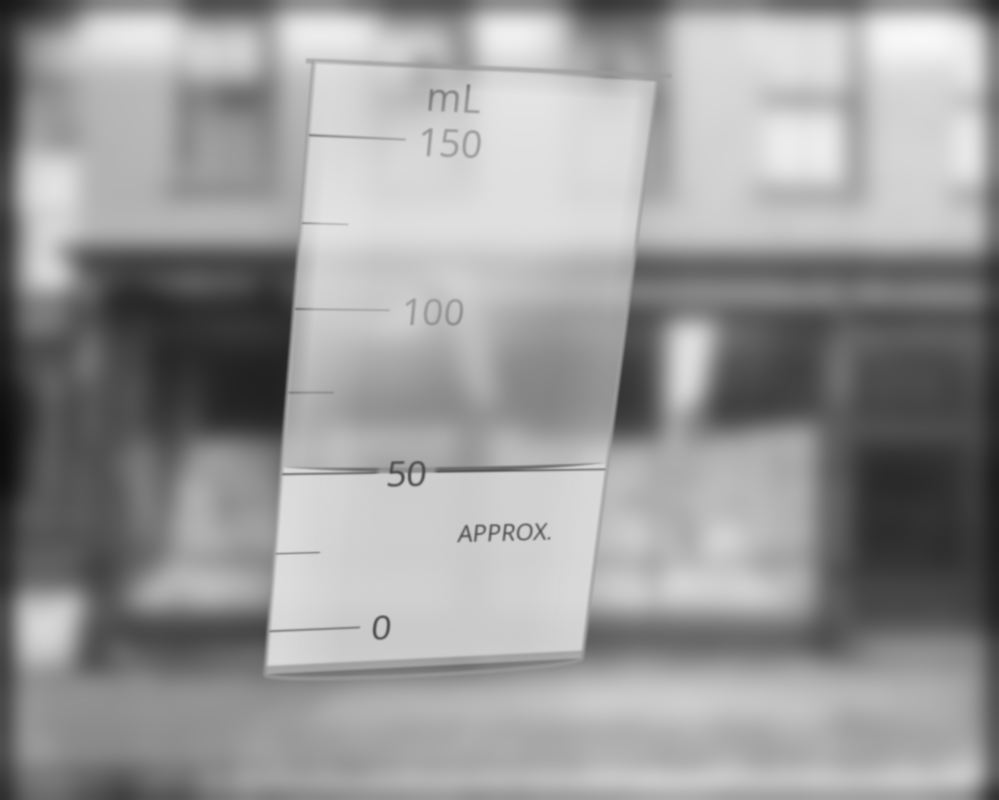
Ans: value=50 unit=mL
